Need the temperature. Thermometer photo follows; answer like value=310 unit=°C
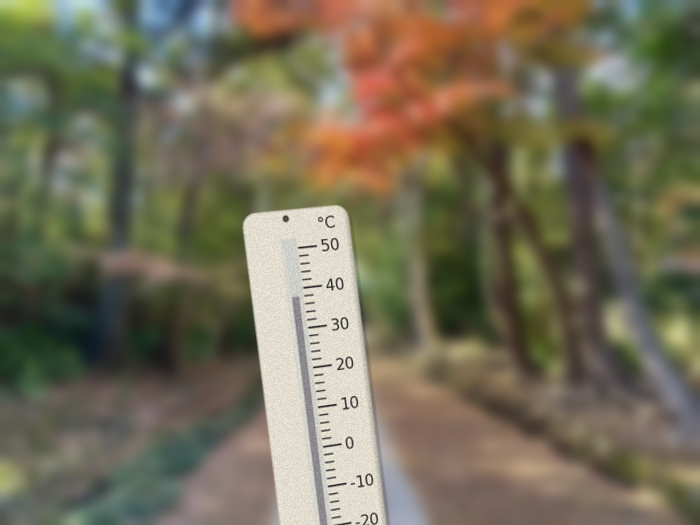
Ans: value=38 unit=°C
